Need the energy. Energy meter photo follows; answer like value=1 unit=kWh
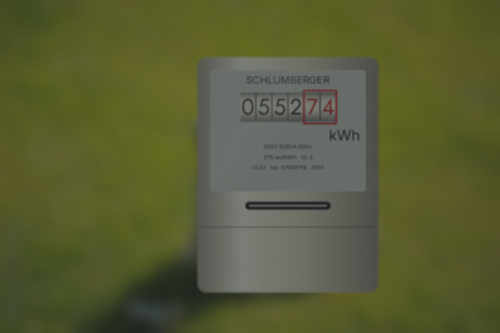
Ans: value=552.74 unit=kWh
